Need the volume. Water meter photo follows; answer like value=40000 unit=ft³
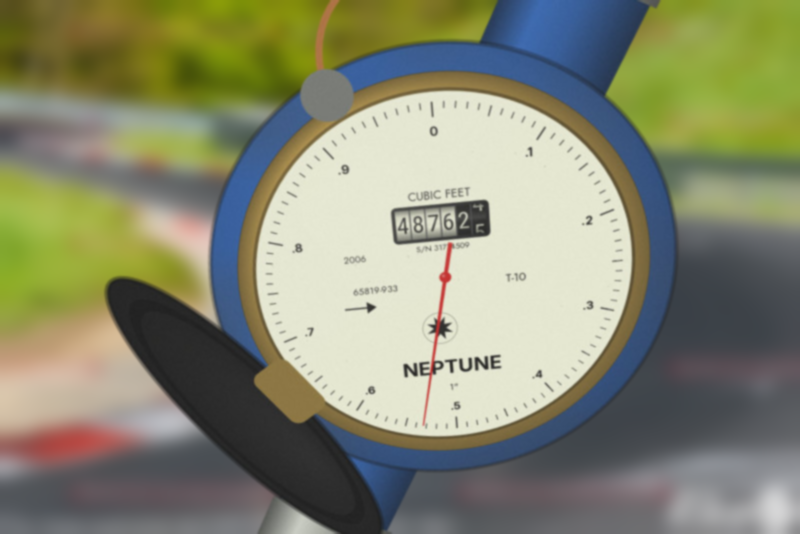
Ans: value=487624.53 unit=ft³
